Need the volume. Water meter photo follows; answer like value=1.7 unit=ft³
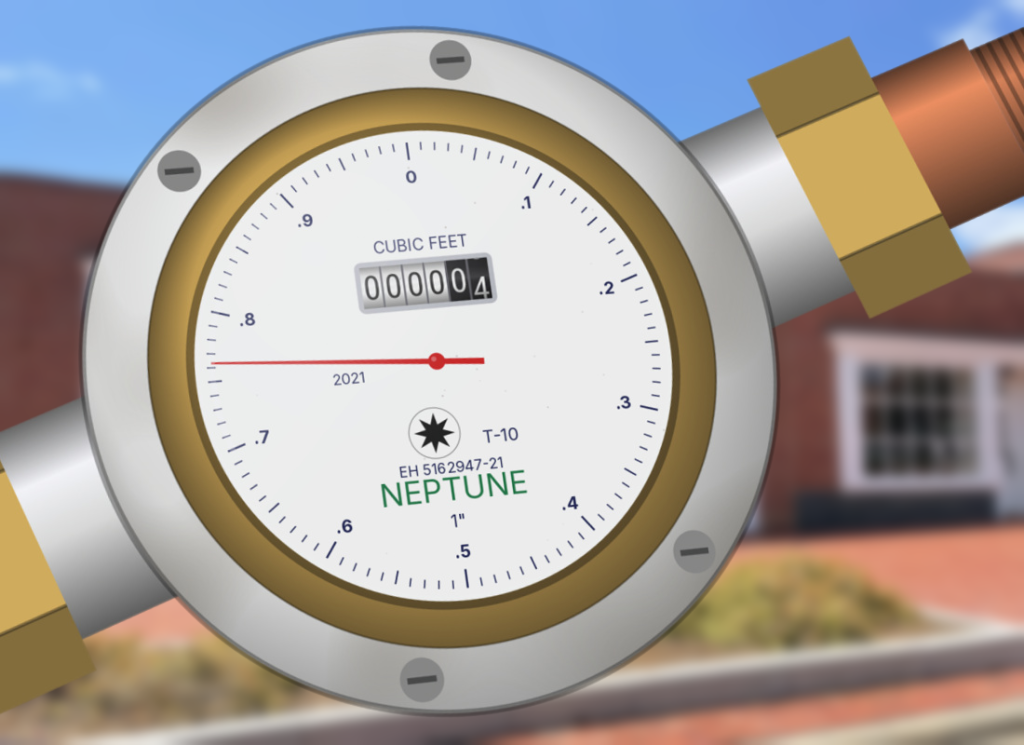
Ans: value=3.76 unit=ft³
